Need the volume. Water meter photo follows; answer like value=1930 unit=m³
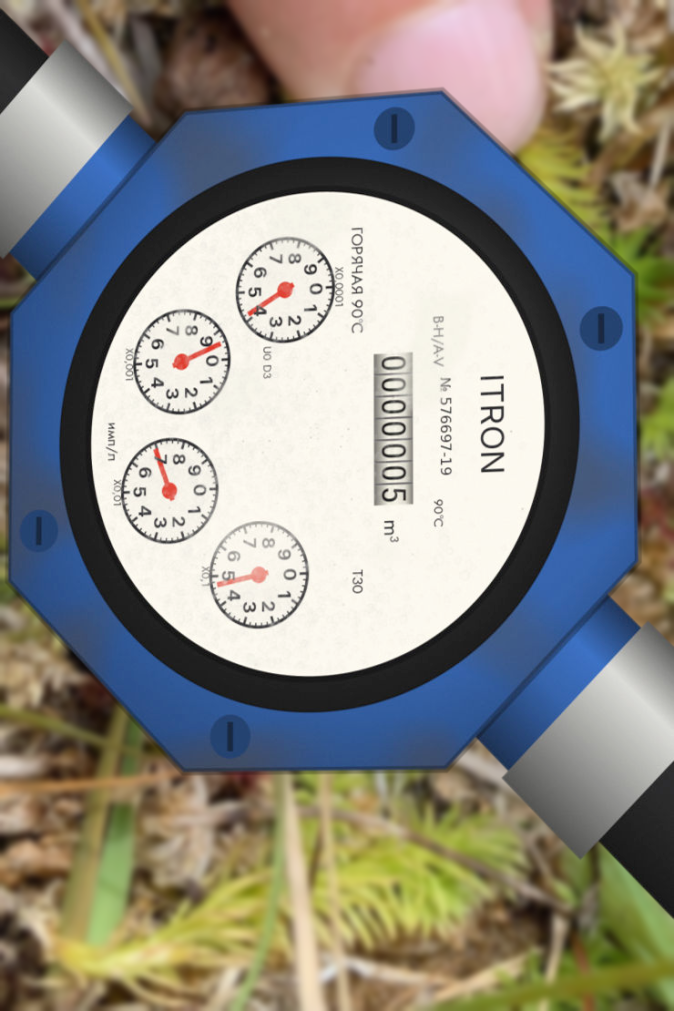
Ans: value=5.4694 unit=m³
